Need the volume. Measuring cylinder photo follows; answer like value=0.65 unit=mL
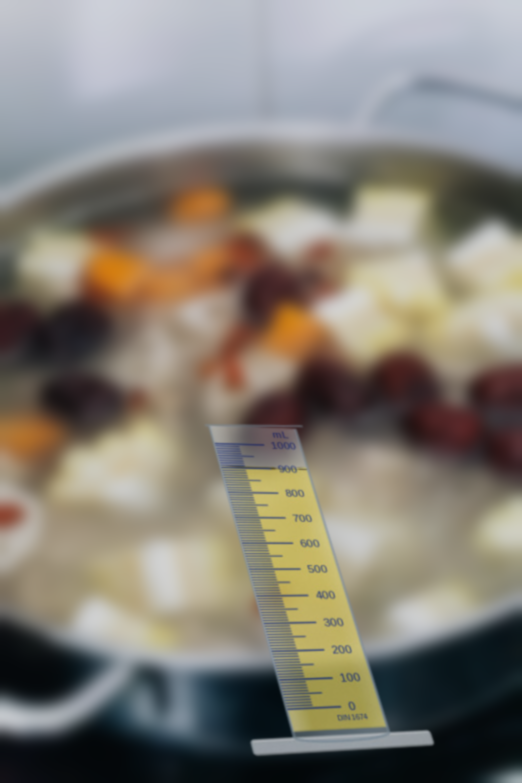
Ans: value=900 unit=mL
